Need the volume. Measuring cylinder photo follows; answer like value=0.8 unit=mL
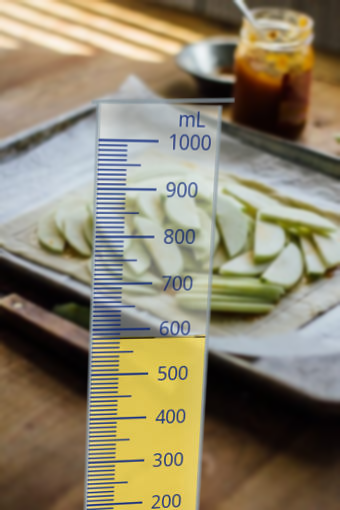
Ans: value=580 unit=mL
